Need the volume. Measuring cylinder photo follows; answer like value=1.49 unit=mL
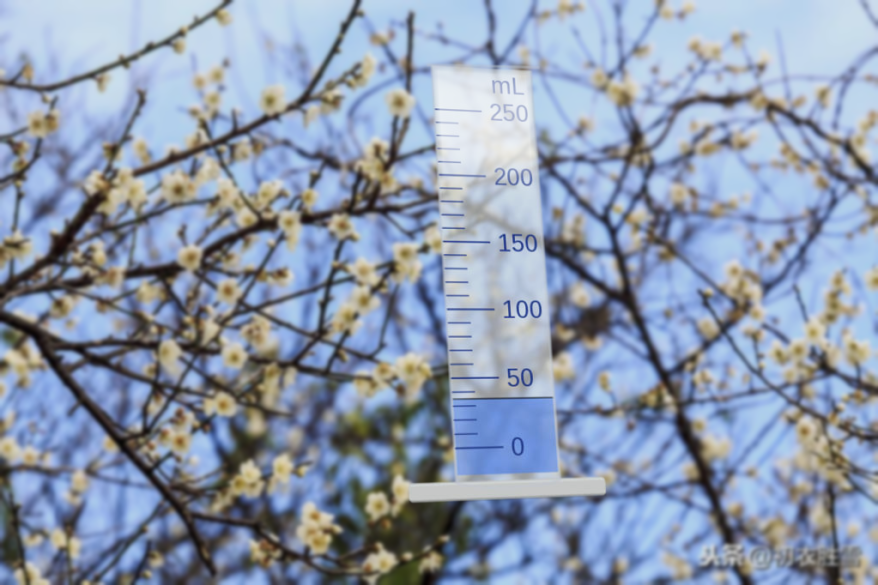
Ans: value=35 unit=mL
